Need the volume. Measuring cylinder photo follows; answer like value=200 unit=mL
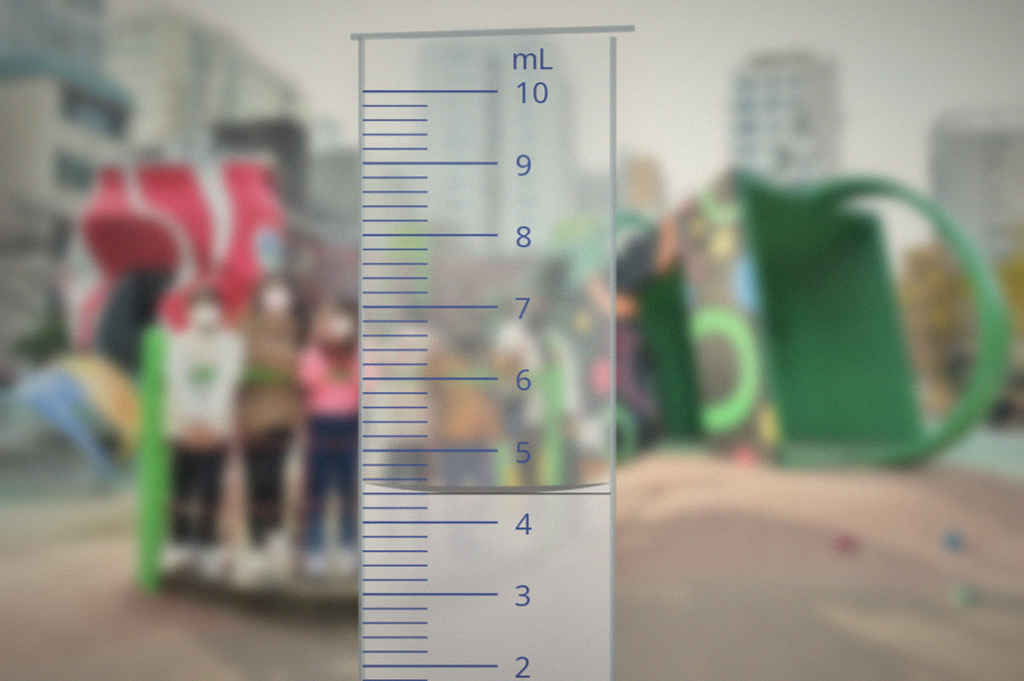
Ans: value=4.4 unit=mL
